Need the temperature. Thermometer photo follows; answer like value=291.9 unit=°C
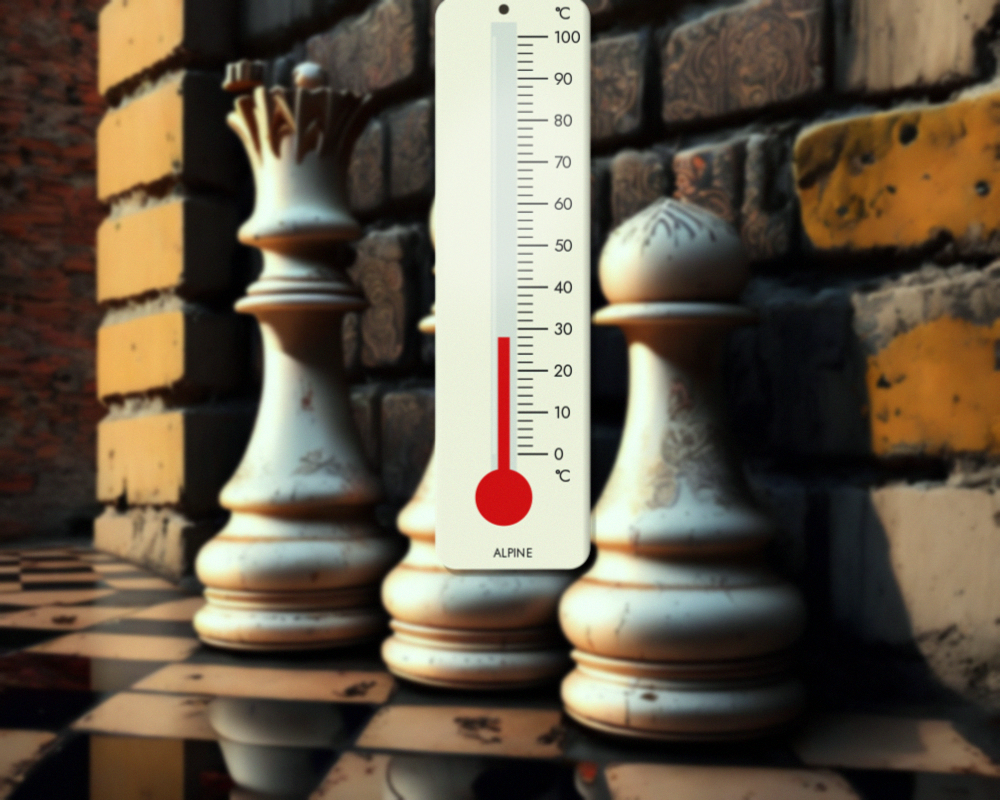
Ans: value=28 unit=°C
